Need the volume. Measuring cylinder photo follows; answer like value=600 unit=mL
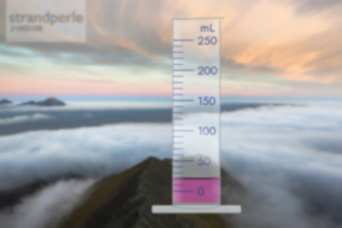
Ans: value=20 unit=mL
